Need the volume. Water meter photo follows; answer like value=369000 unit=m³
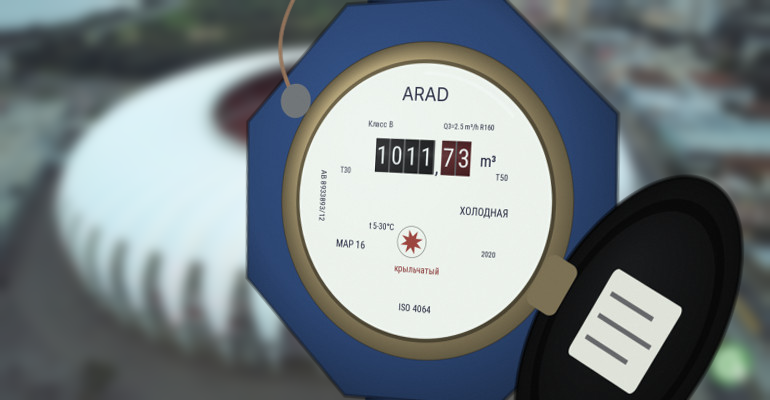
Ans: value=1011.73 unit=m³
